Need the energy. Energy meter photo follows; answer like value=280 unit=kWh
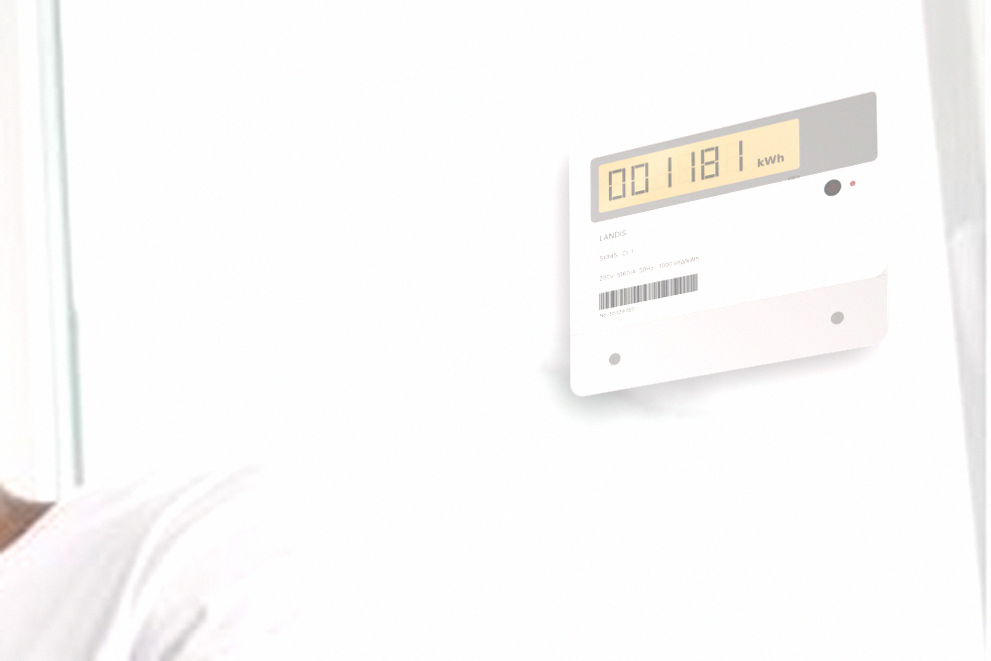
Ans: value=1181 unit=kWh
